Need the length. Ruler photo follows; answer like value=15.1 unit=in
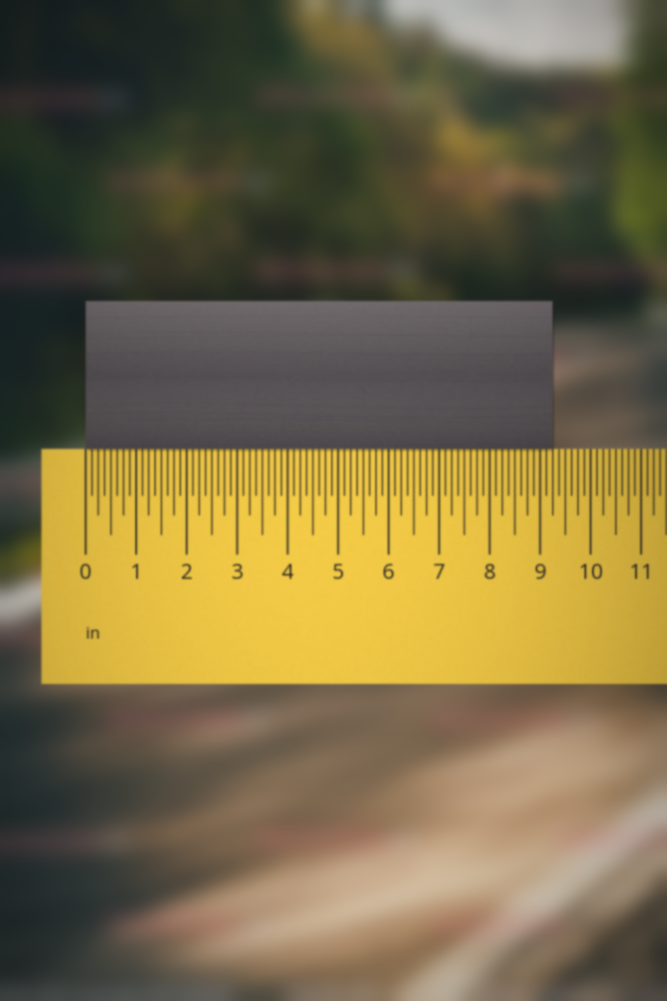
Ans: value=9.25 unit=in
